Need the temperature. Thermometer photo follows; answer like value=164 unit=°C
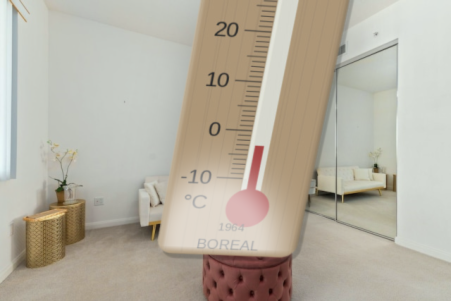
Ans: value=-3 unit=°C
